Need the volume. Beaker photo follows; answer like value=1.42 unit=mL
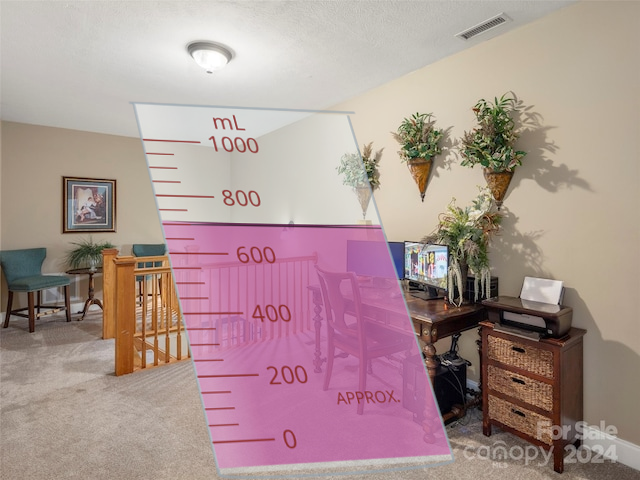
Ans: value=700 unit=mL
